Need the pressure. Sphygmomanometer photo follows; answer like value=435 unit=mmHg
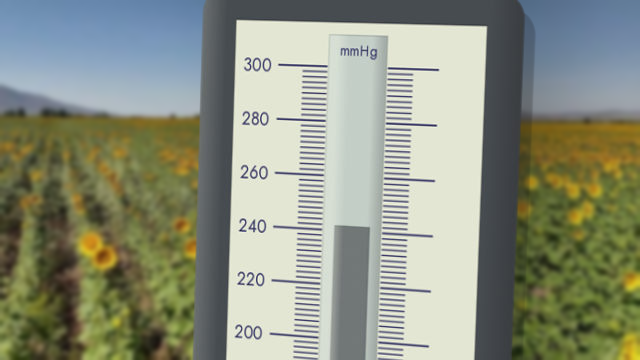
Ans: value=242 unit=mmHg
